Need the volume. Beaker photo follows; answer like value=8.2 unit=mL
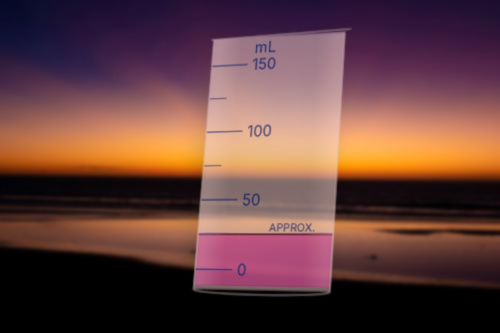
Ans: value=25 unit=mL
